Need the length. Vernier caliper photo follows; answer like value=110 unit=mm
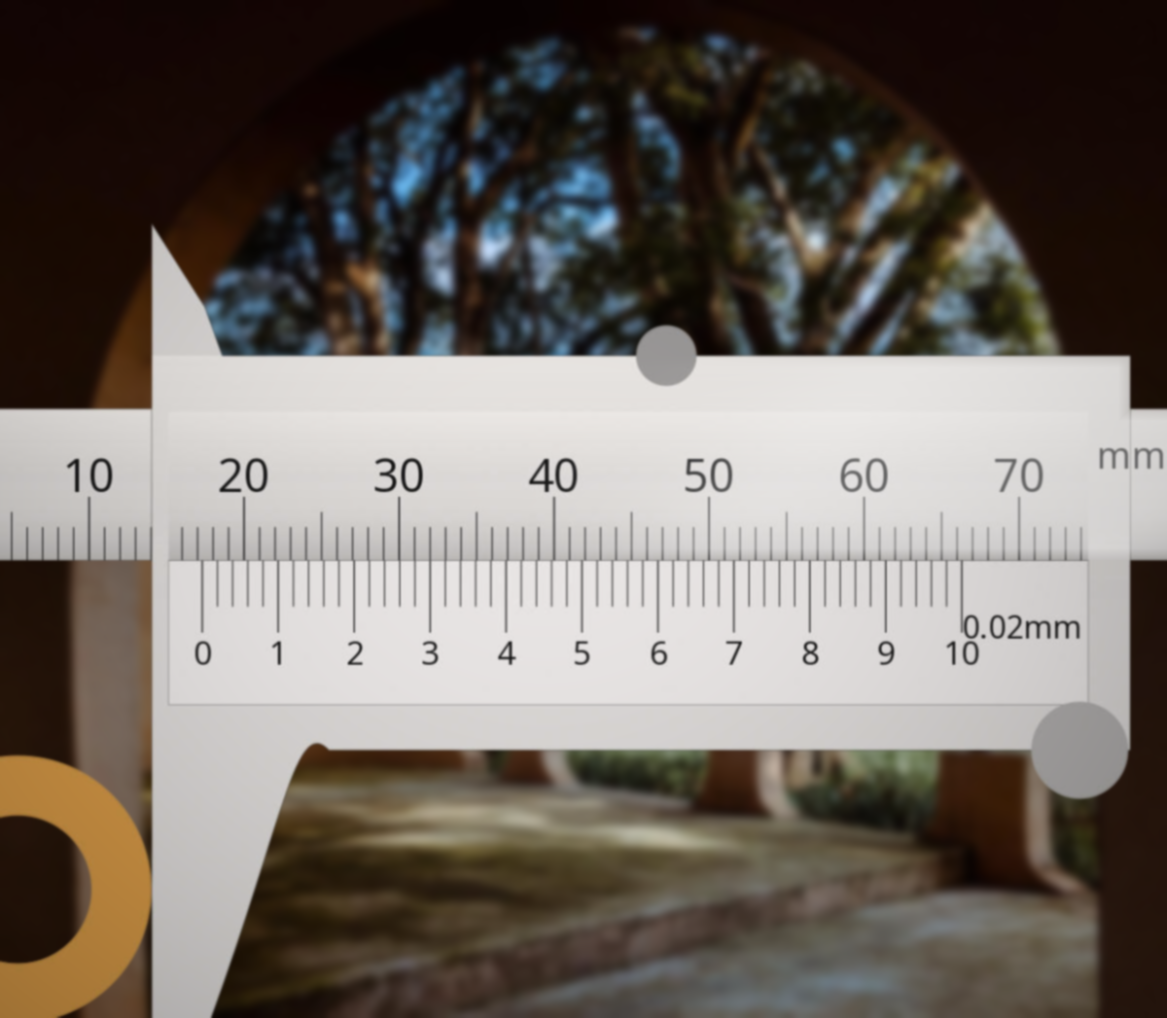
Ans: value=17.3 unit=mm
